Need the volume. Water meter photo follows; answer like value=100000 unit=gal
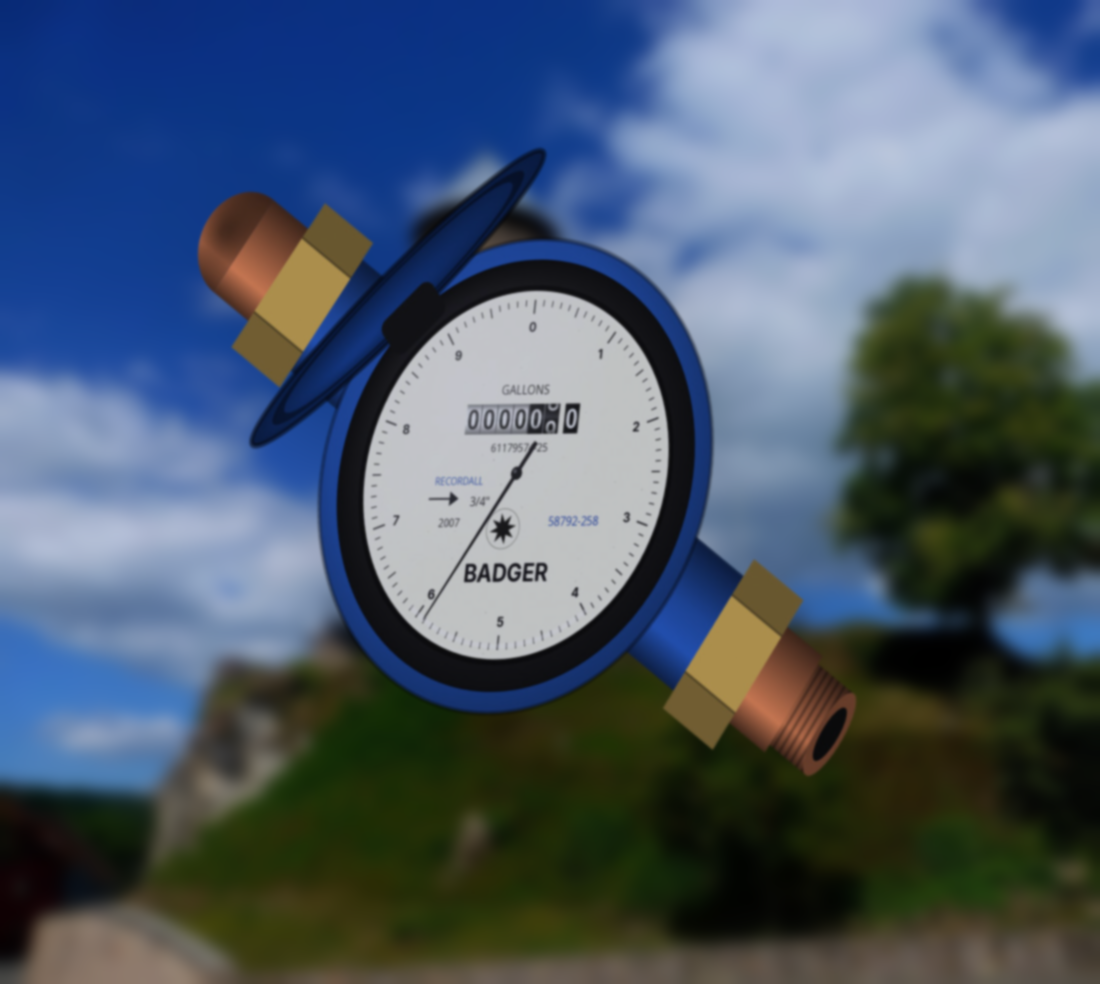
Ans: value=85.9 unit=gal
